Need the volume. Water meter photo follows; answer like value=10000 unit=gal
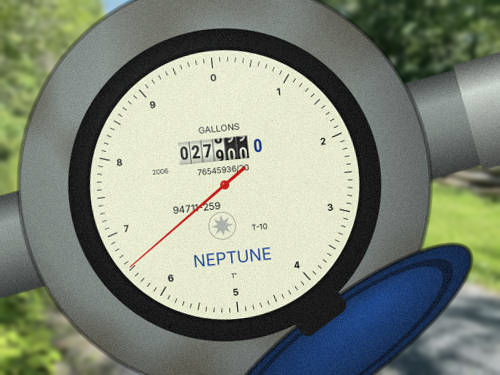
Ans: value=278996.5 unit=gal
